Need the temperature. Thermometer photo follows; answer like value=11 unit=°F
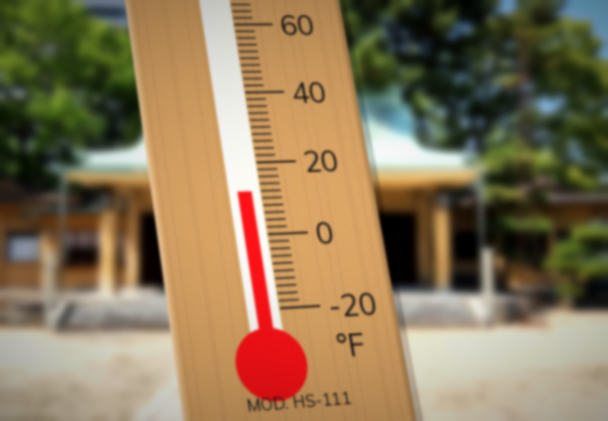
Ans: value=12 unit=°F
